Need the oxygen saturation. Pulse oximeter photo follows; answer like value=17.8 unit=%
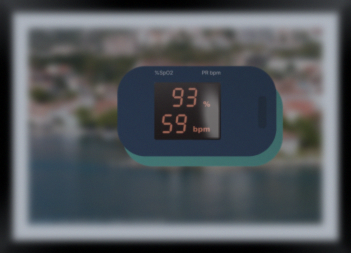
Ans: value=93 unit=%
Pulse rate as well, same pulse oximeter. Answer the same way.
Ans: value=59 unit=bpm
